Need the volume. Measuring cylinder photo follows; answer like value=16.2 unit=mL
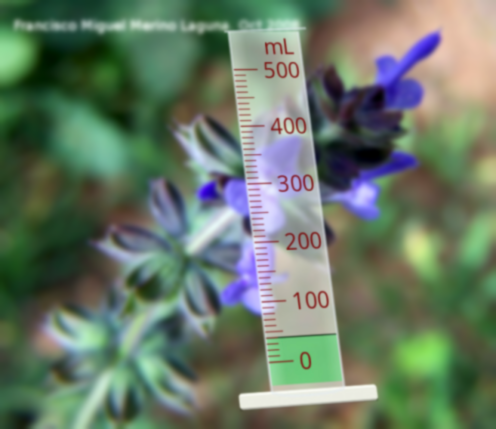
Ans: value=40 unit=mL
